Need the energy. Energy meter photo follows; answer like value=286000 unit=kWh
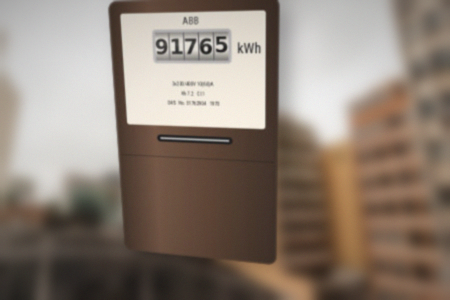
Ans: value=91765 unit=kWh
